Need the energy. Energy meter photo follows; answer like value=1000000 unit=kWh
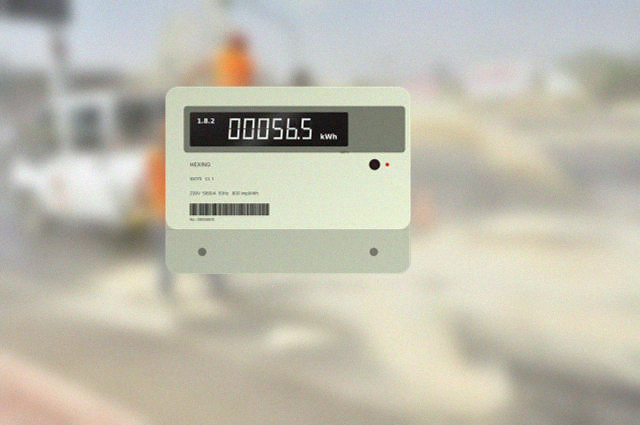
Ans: value=56.5 unit=kWh
